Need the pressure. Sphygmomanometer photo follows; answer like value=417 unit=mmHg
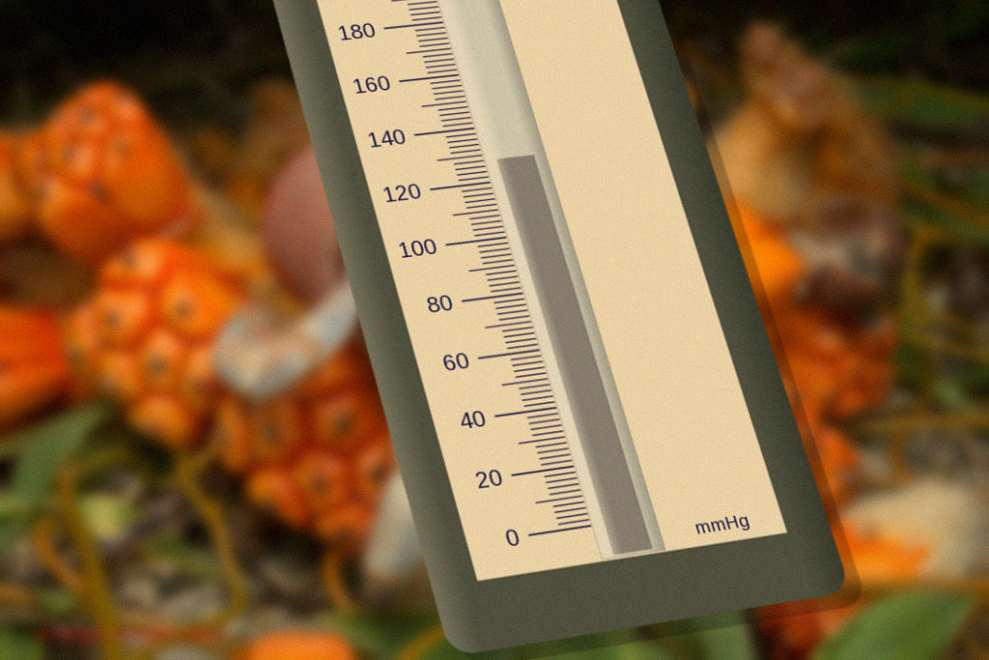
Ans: value=128 unit=mmHg
